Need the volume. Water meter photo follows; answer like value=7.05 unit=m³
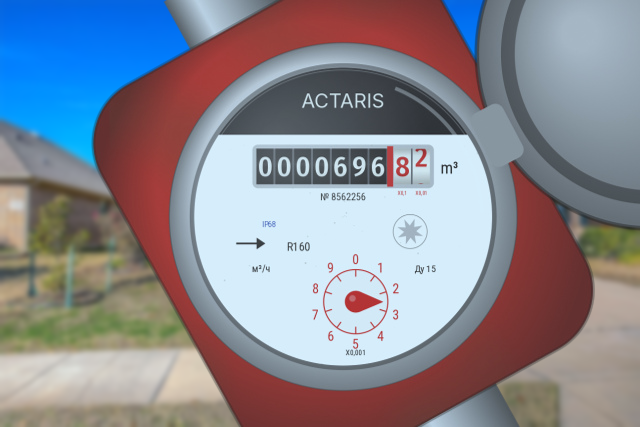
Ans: value=696.822 unit=m³
